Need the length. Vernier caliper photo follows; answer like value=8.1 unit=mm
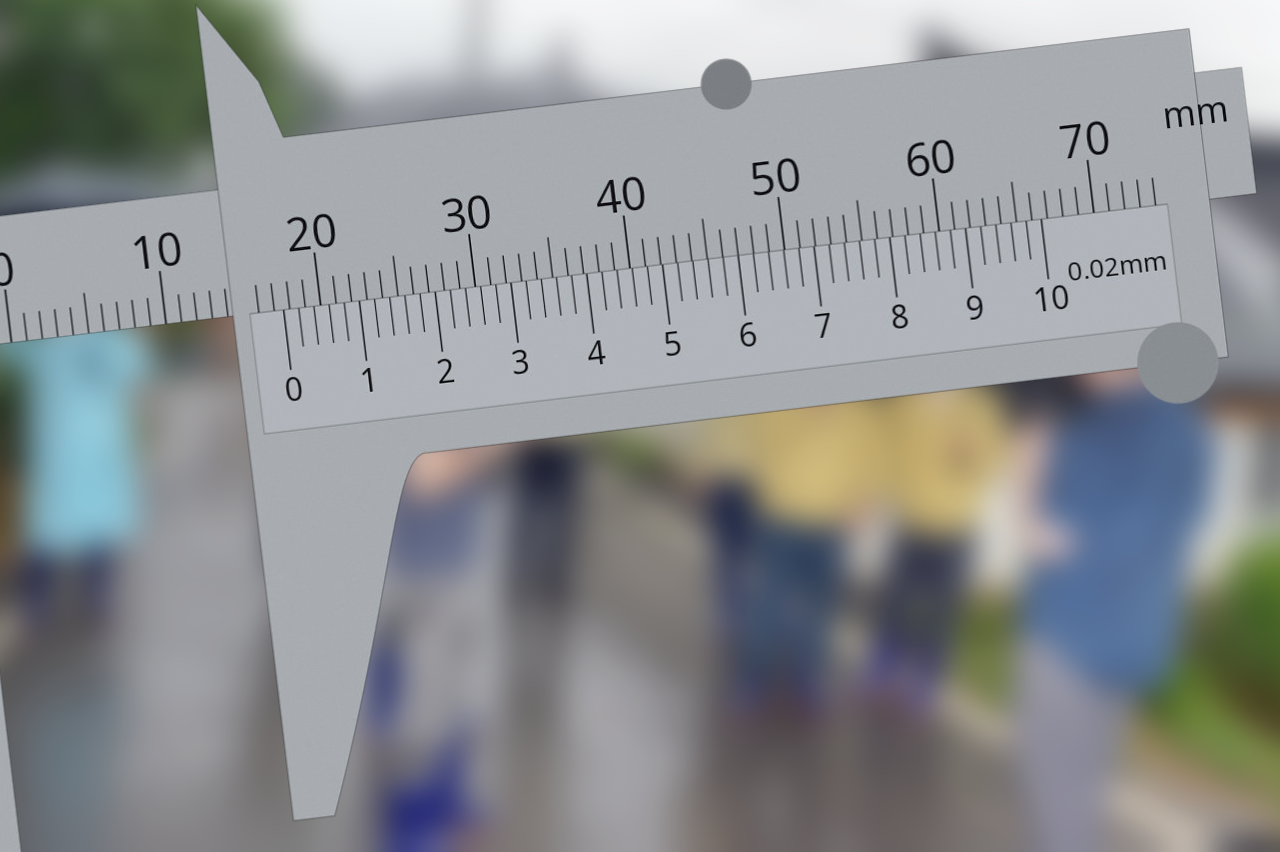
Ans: value=17.6 unit=mm
